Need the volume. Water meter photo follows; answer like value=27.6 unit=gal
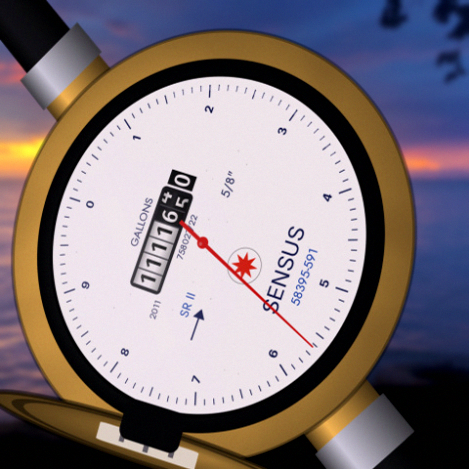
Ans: value=1111645.6 unit=gal
